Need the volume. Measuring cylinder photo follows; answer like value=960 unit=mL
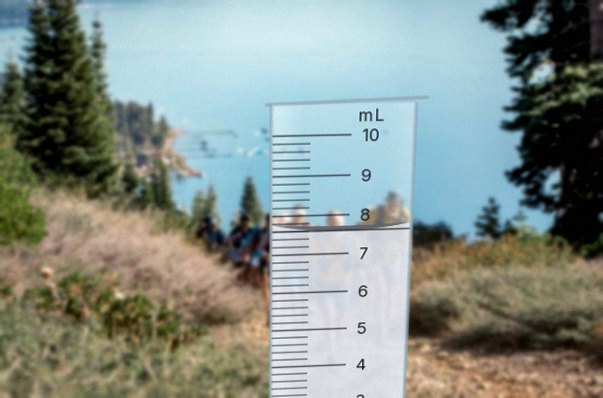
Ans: value=7.6 unit=mL
